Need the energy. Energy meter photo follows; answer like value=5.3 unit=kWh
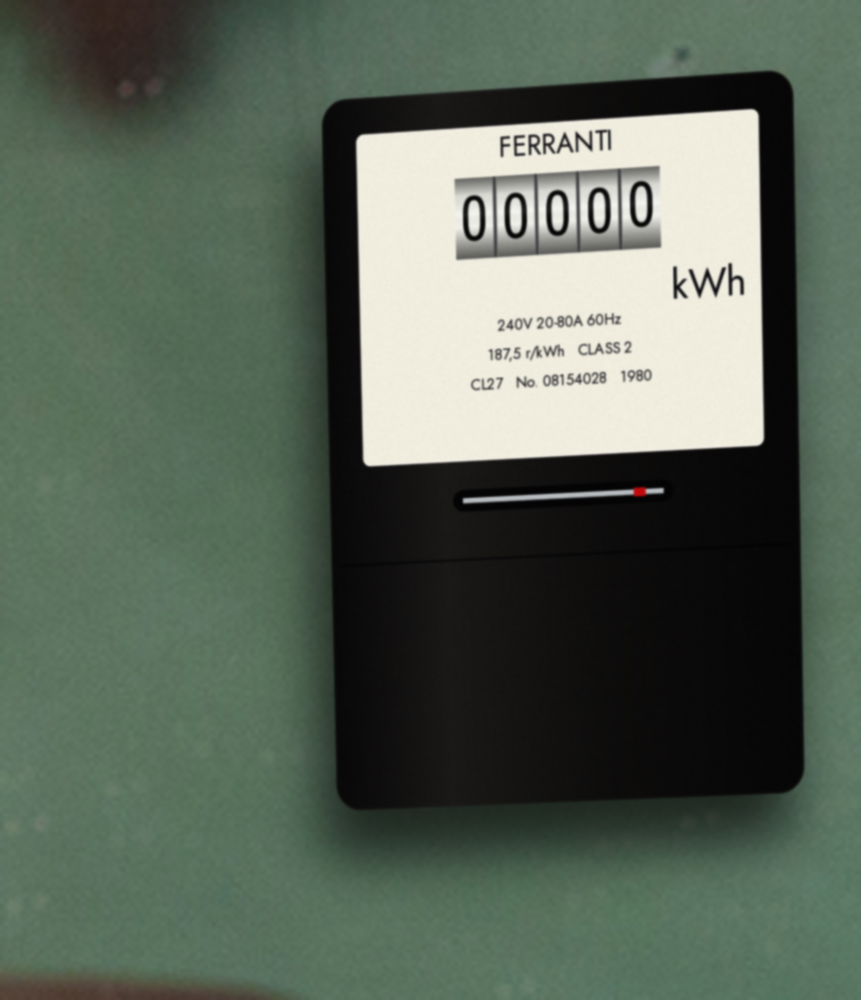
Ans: value=0 unit=kWh
